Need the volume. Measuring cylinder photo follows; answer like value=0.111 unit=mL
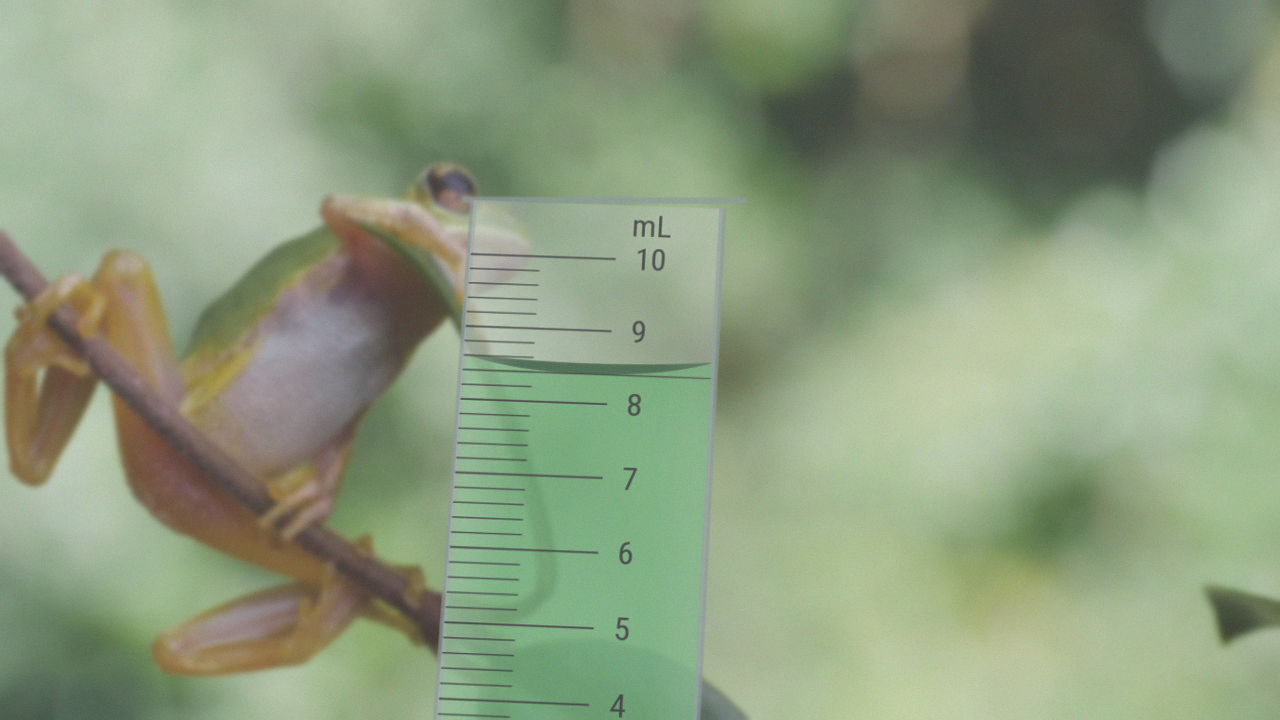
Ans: value=8.4 unit=mL
